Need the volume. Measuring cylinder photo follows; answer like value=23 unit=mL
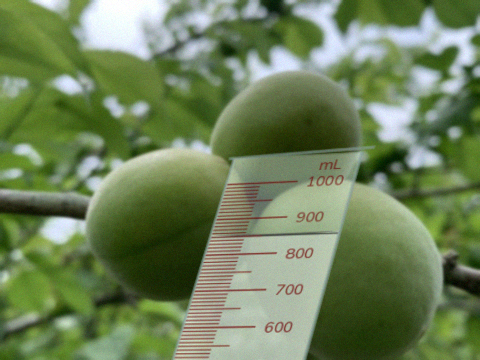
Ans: value=850 unit=mL
